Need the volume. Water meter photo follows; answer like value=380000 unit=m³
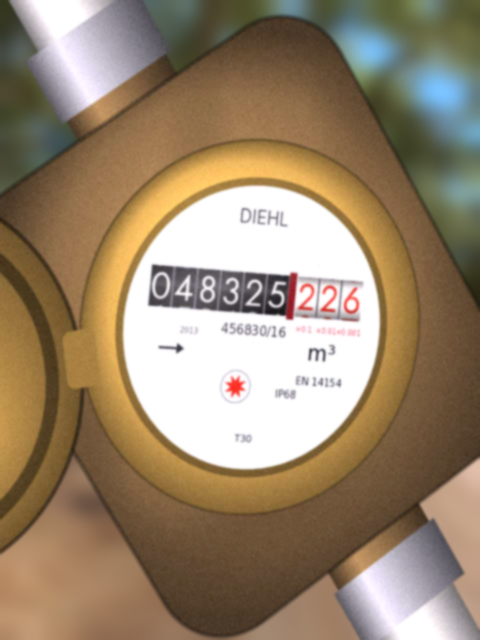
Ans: value=48325.226 unit=m³
